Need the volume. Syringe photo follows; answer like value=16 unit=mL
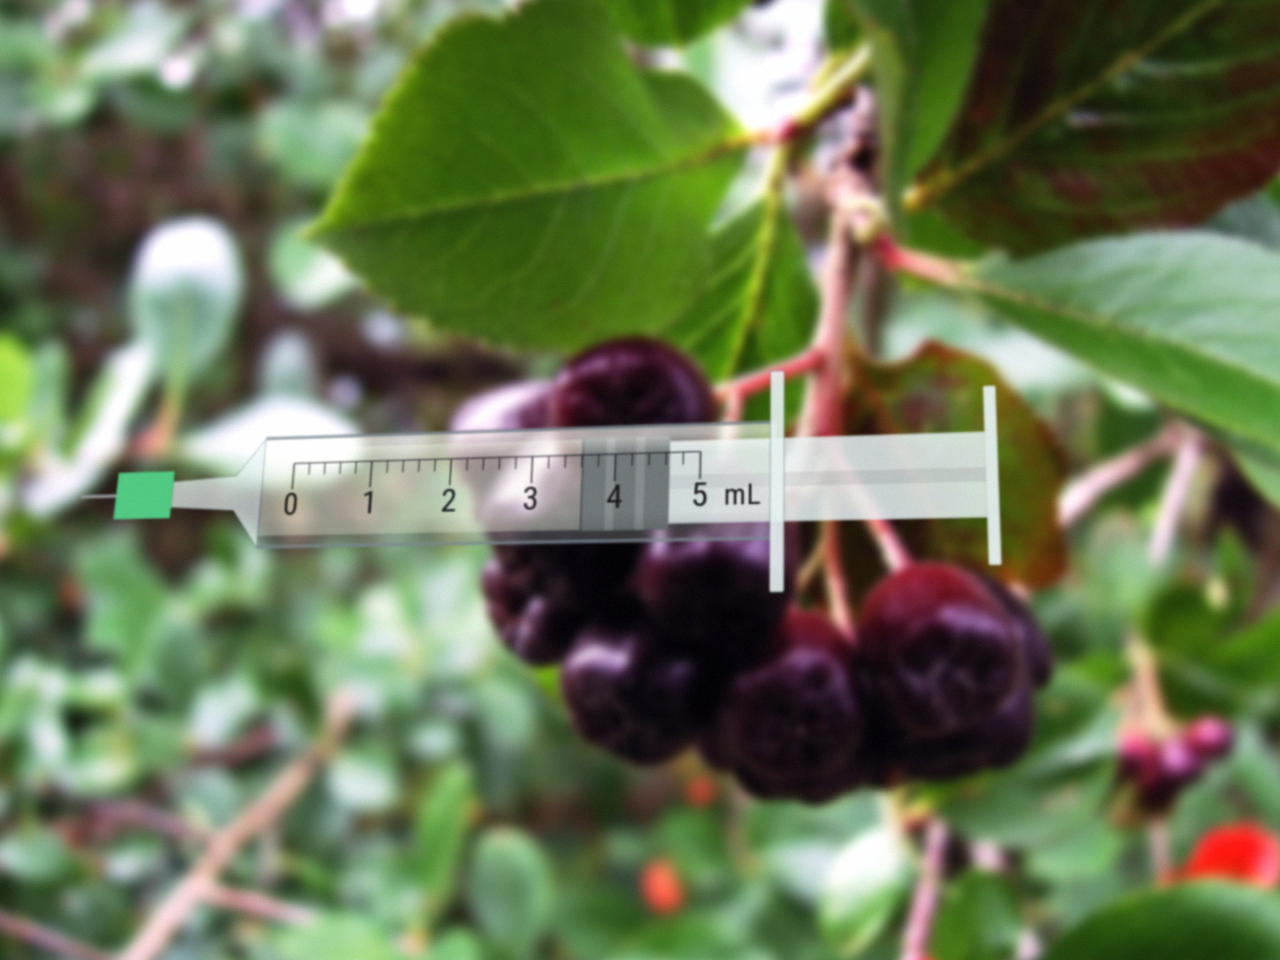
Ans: value=3.6 unit=mL
